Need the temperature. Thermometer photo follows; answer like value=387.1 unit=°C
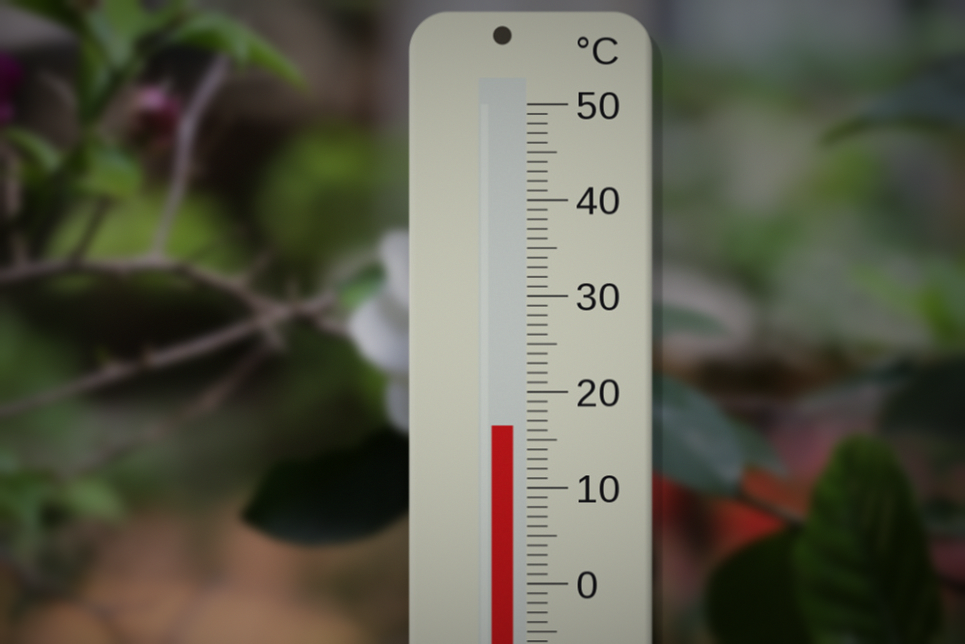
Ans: value=16.5 unit=°C
